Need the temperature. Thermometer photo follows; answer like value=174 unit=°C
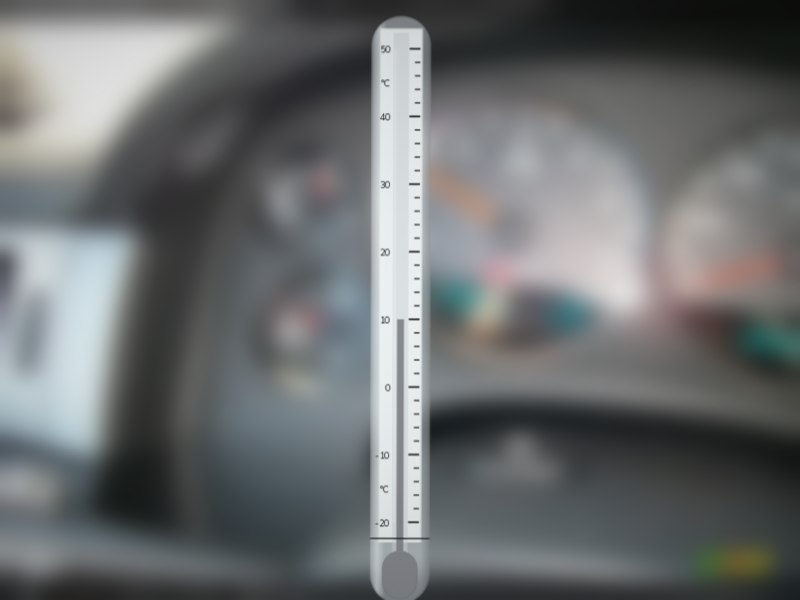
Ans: value=10 unit=°C
